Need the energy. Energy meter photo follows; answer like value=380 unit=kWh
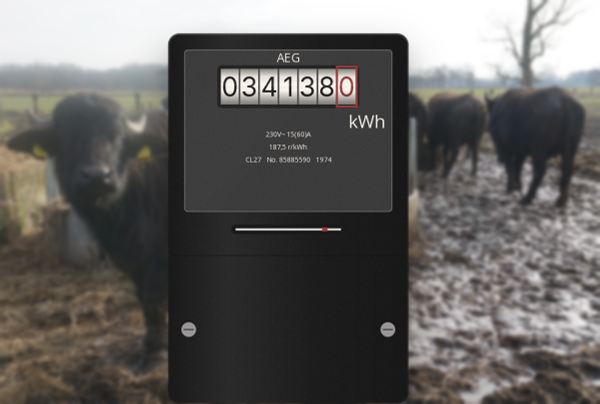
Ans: value=34138.0 unit=kWh
